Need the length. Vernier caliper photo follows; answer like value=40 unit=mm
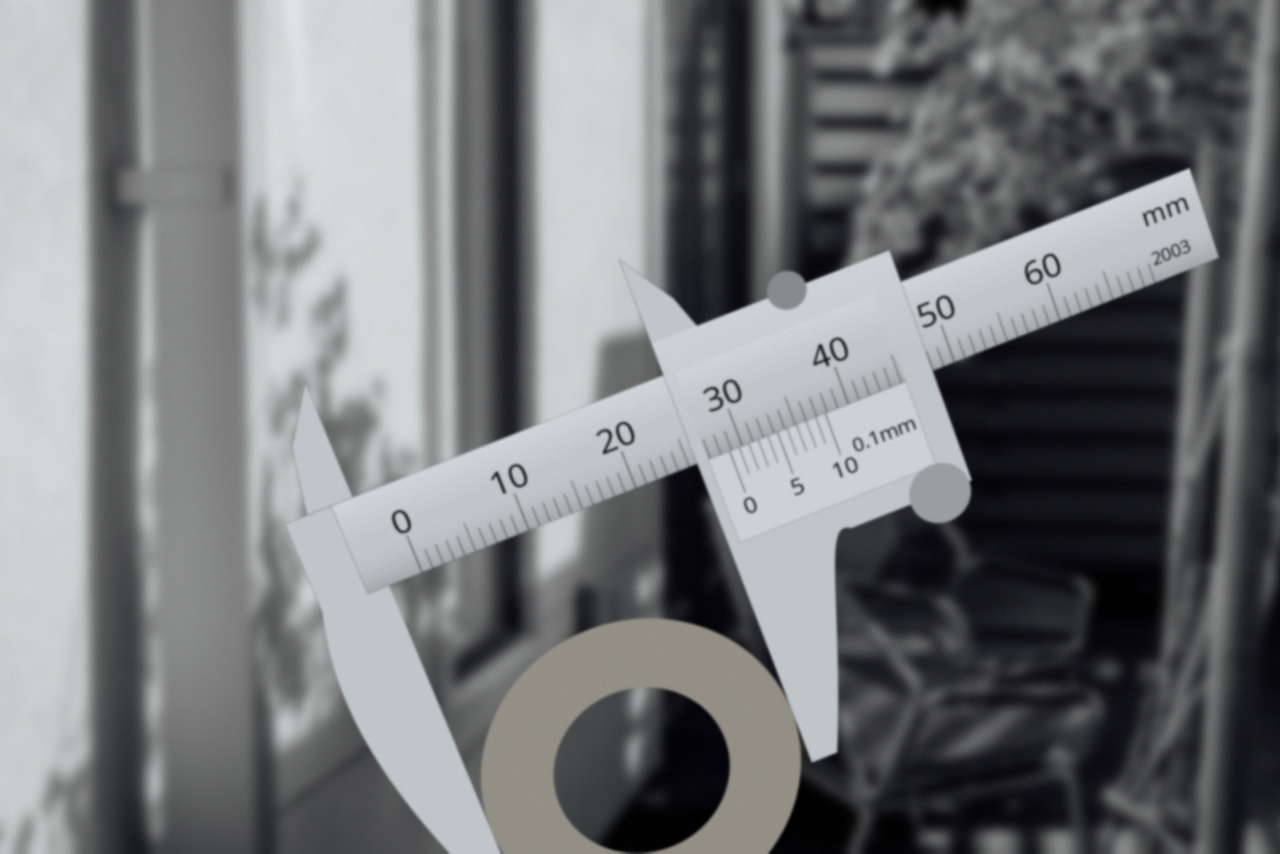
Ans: value=28.8 unit=mm
